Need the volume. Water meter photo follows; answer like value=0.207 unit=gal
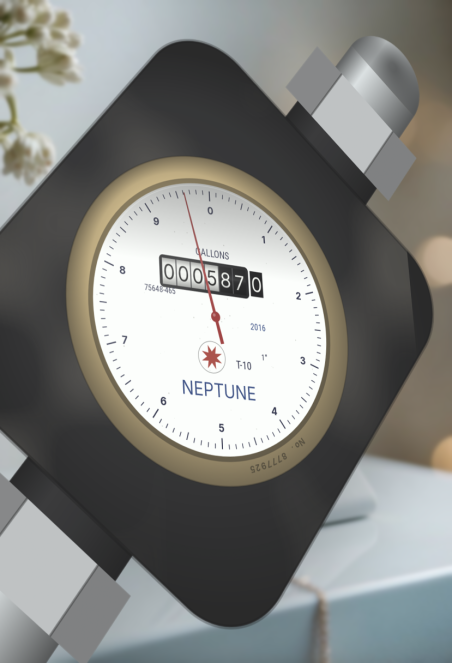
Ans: value=5869.6 unit=gal
